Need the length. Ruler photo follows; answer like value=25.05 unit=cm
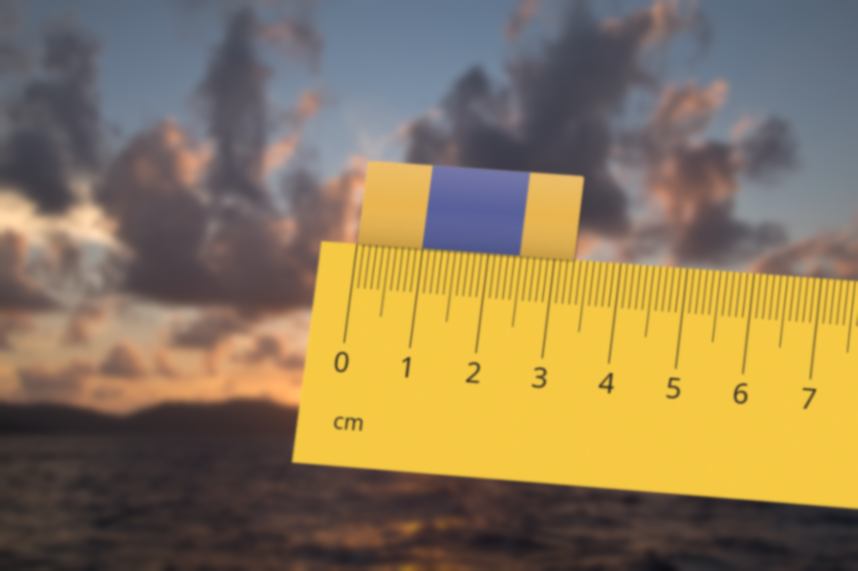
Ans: value=3.3 unit=cm
